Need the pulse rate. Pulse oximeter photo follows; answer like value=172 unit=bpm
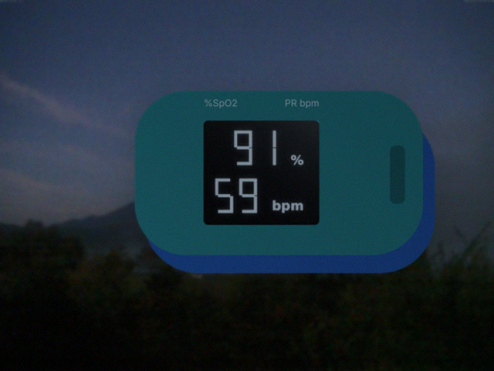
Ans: value=59 unit=bpm
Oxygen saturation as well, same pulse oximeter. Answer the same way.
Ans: value=91 unit=%
